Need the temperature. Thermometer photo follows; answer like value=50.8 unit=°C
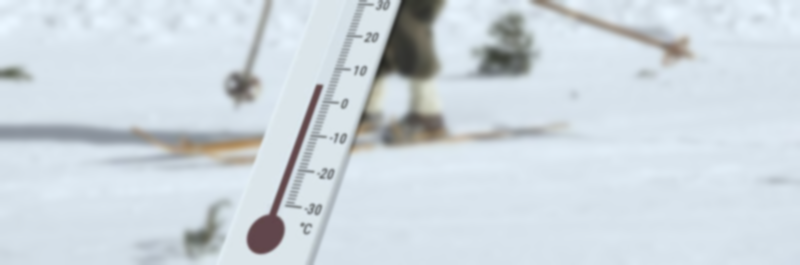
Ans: value=5 unit=°C
